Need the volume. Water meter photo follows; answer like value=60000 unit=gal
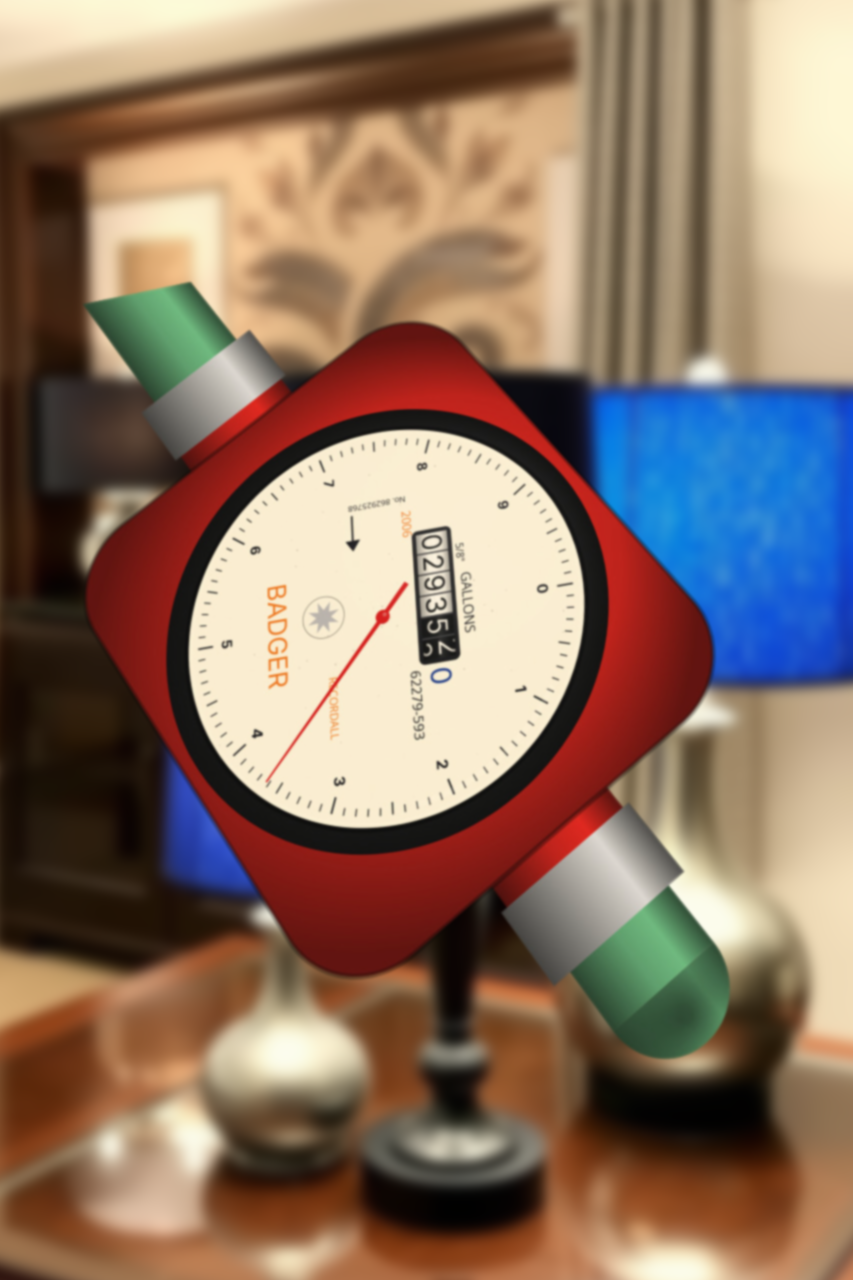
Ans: value=293523.6 unit=gal
